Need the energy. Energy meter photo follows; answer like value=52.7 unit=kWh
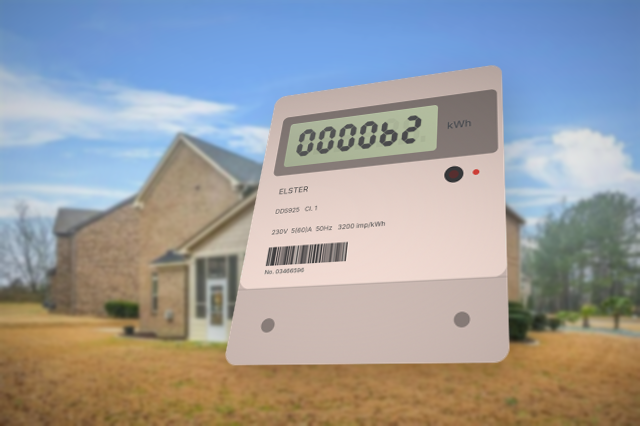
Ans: value=62 unit=kWh
